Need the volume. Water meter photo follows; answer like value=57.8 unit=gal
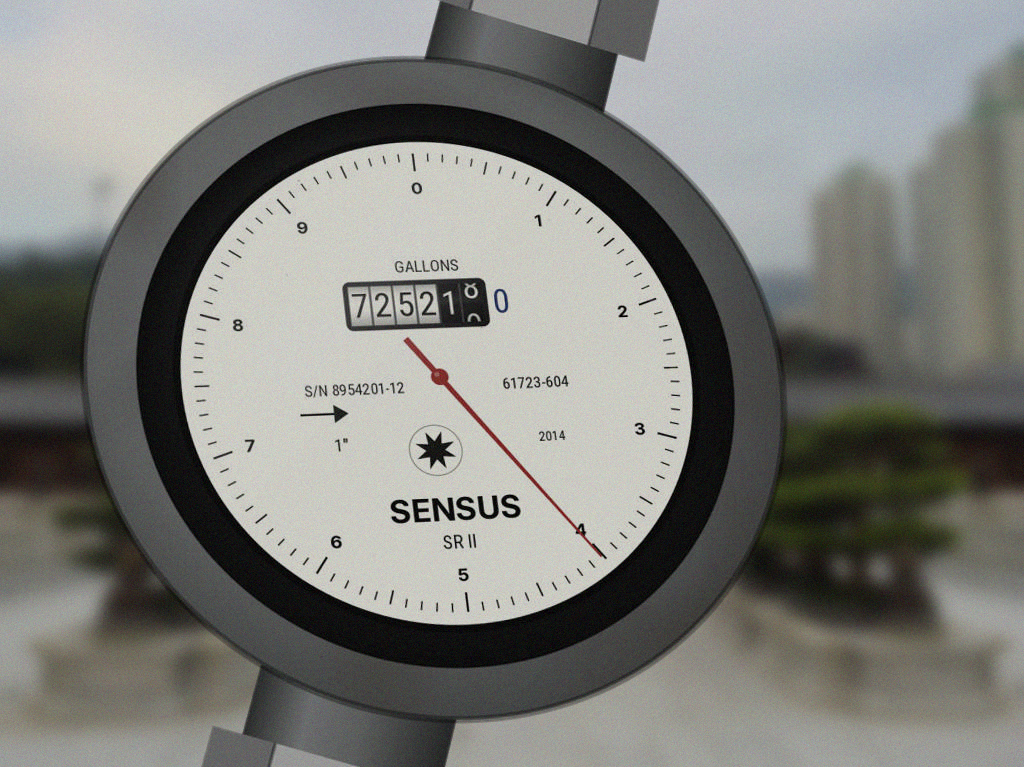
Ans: value=7252184.0 unit=gal
